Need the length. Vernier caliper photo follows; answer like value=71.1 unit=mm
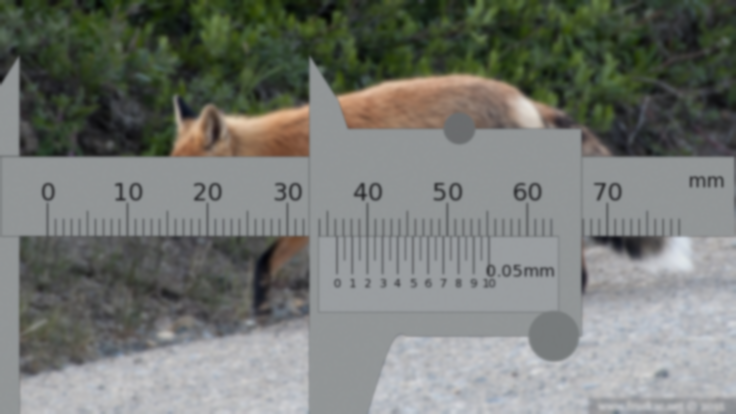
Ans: value=36.2 unit=mm
